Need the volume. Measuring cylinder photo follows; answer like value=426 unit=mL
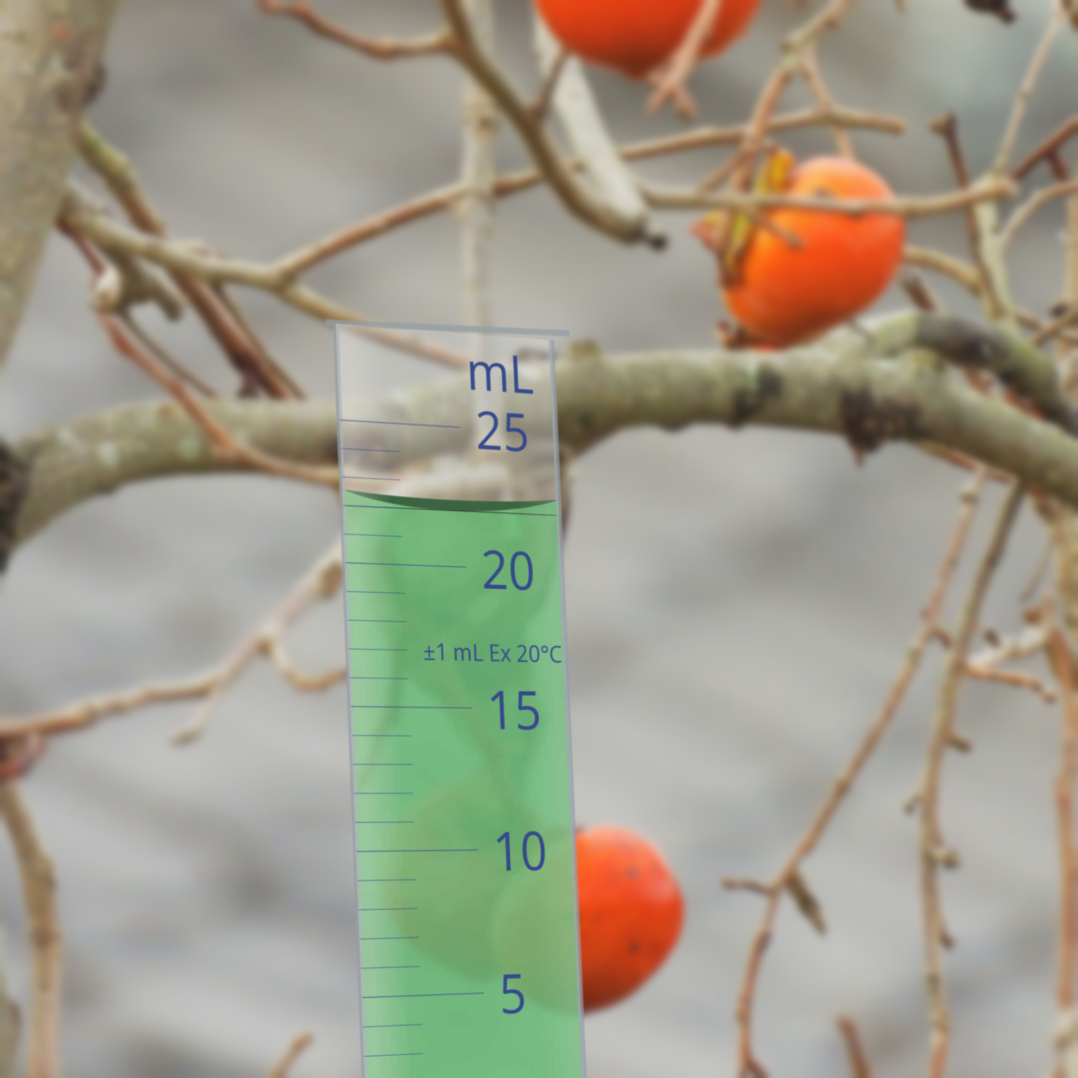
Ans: value=22 unit=mL
